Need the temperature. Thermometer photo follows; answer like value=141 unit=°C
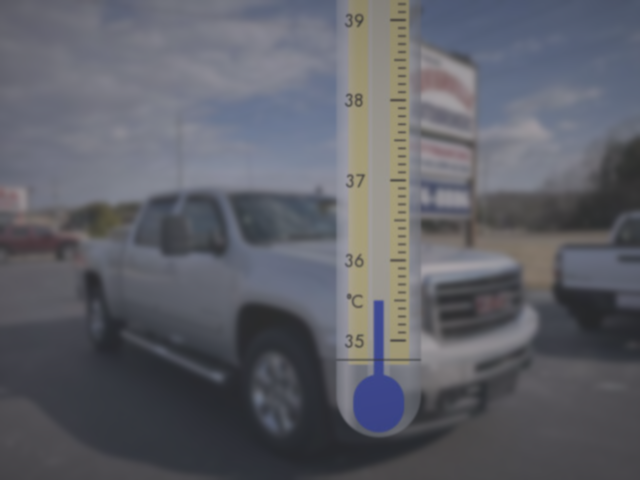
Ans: value=35.5 unit=°C
